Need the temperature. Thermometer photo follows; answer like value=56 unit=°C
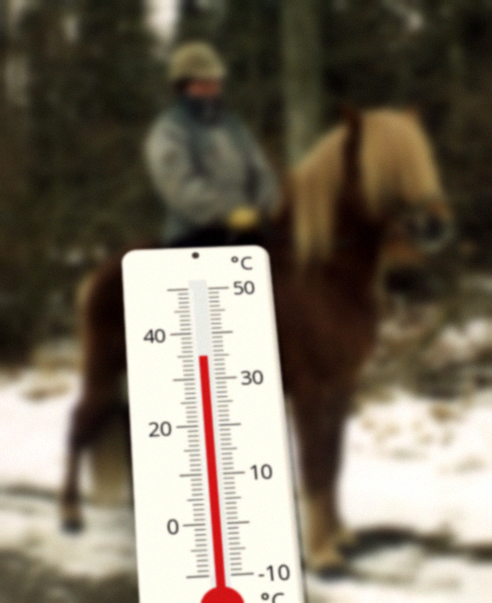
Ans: value=35 unit=°C
